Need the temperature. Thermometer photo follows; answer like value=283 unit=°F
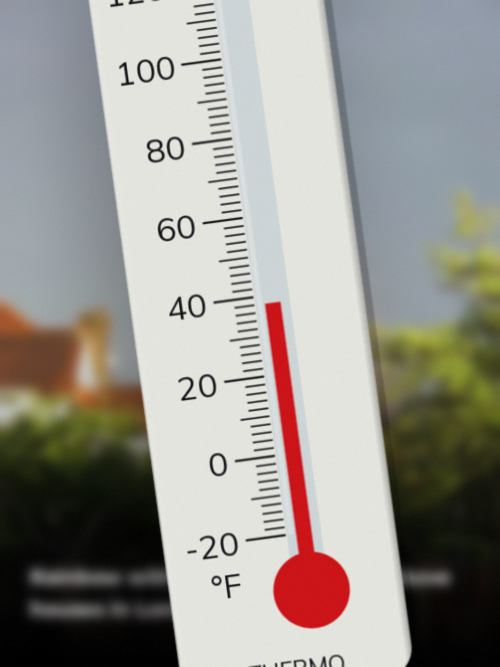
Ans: value=38 unit=°F
